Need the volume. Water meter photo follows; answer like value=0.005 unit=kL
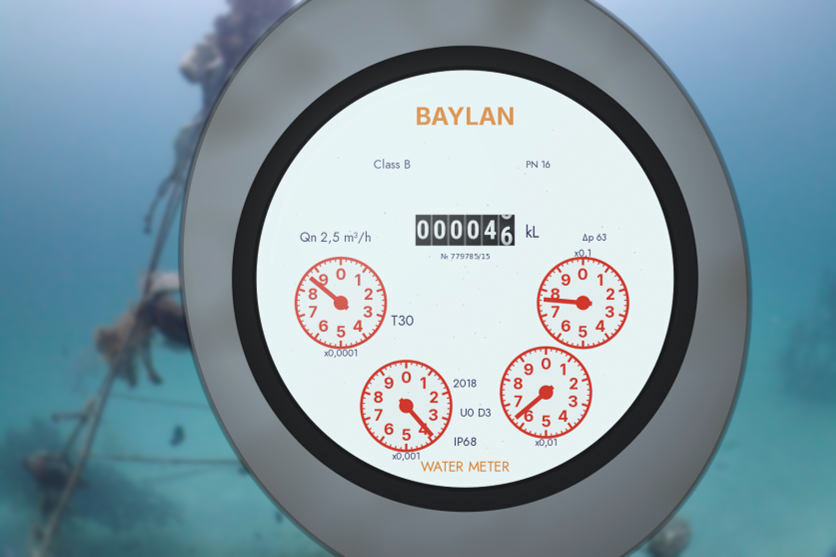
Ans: value=45.7638 unit=kL
